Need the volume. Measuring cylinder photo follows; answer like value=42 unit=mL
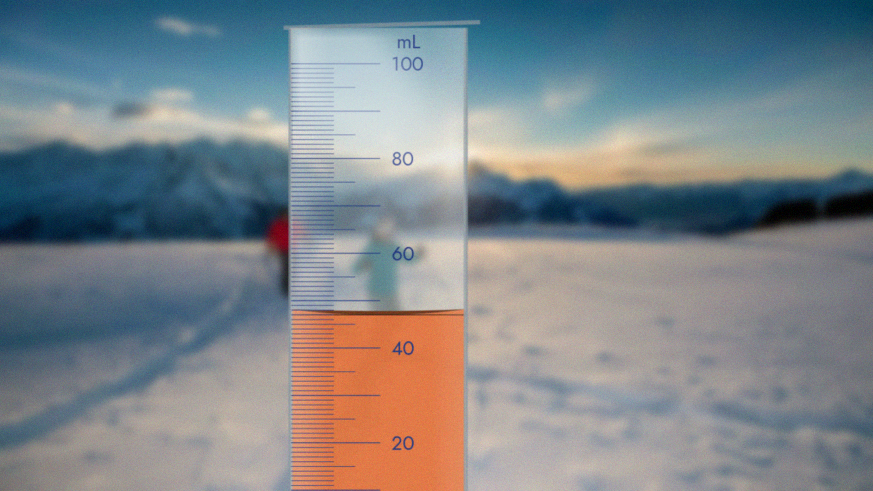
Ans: value=47 unit=mL
